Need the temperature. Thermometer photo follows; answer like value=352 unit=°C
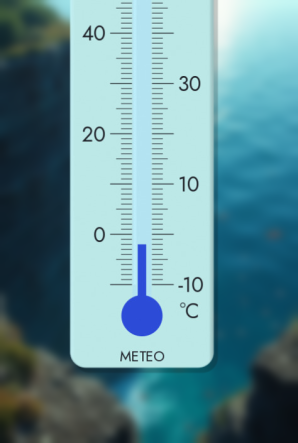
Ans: value=-2 unit=°C
